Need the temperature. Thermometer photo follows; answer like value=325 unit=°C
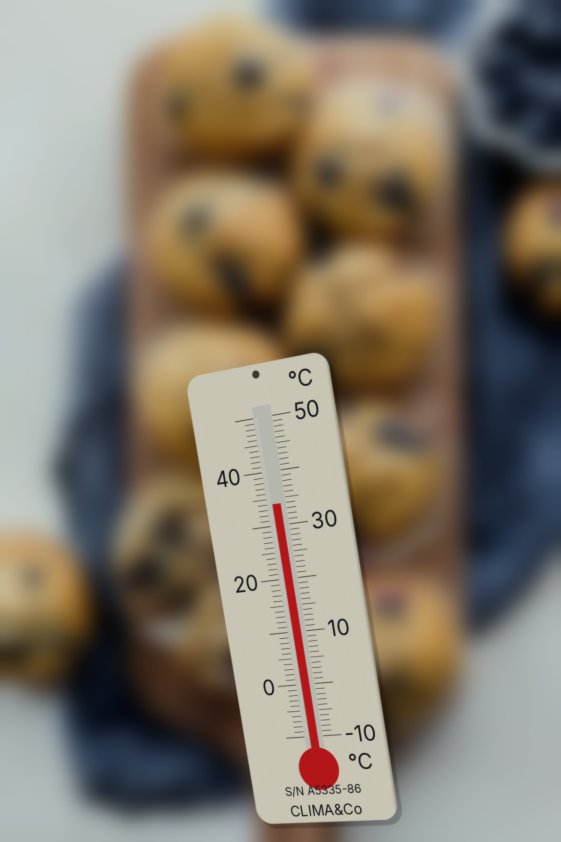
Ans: value=34 unit=°C
